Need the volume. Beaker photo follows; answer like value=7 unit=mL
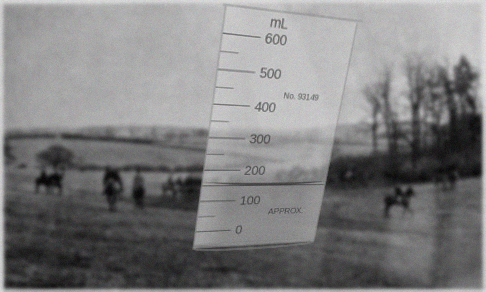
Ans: value=150 unit=mL
